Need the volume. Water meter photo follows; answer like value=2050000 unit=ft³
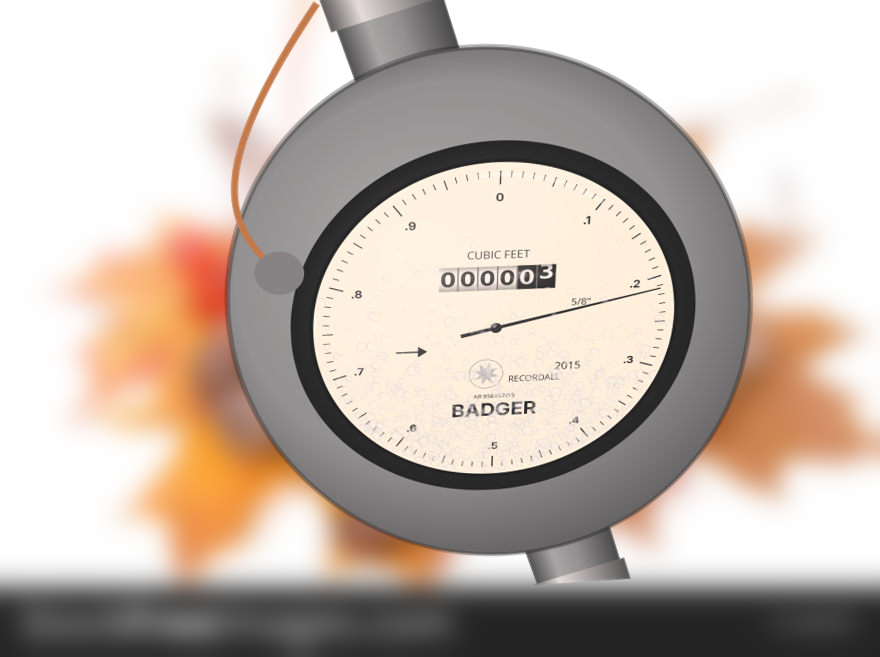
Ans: value=3.21 unit=ft³
